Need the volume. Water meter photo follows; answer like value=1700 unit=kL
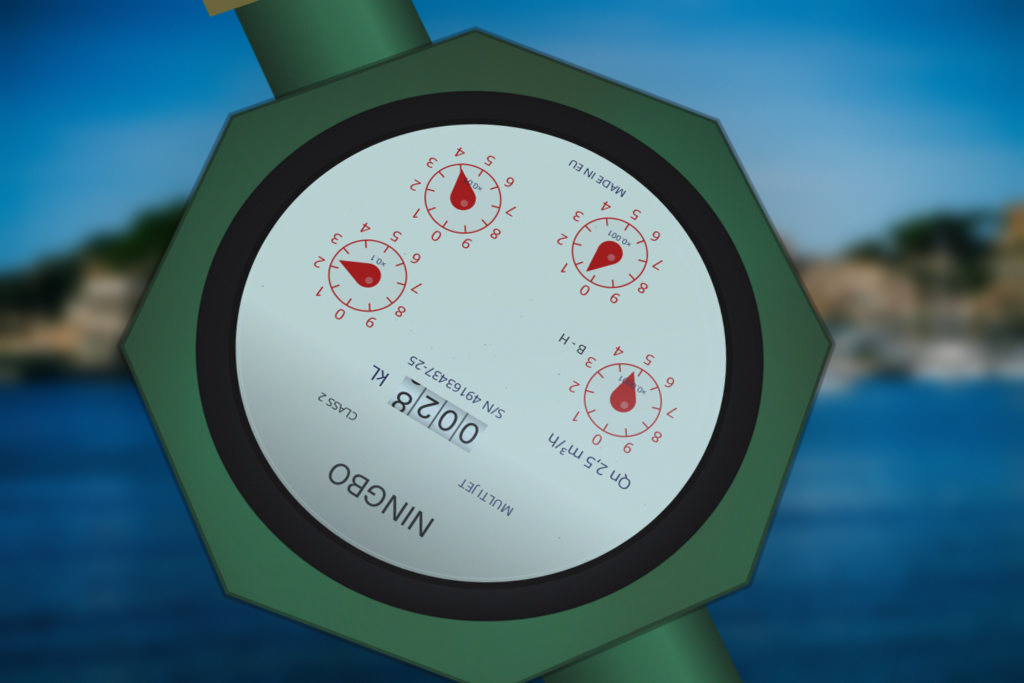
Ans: value=28.2404 unit=kL
